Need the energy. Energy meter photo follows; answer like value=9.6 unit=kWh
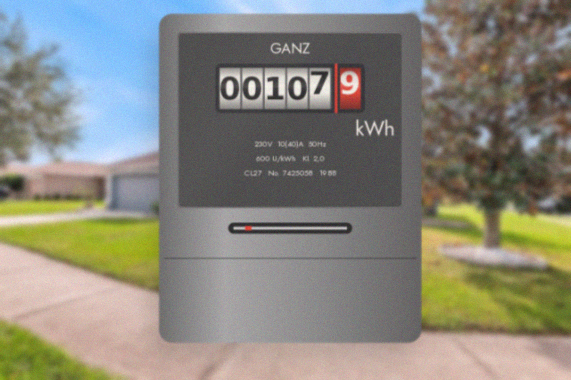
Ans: value=107.9 unit=kWh
